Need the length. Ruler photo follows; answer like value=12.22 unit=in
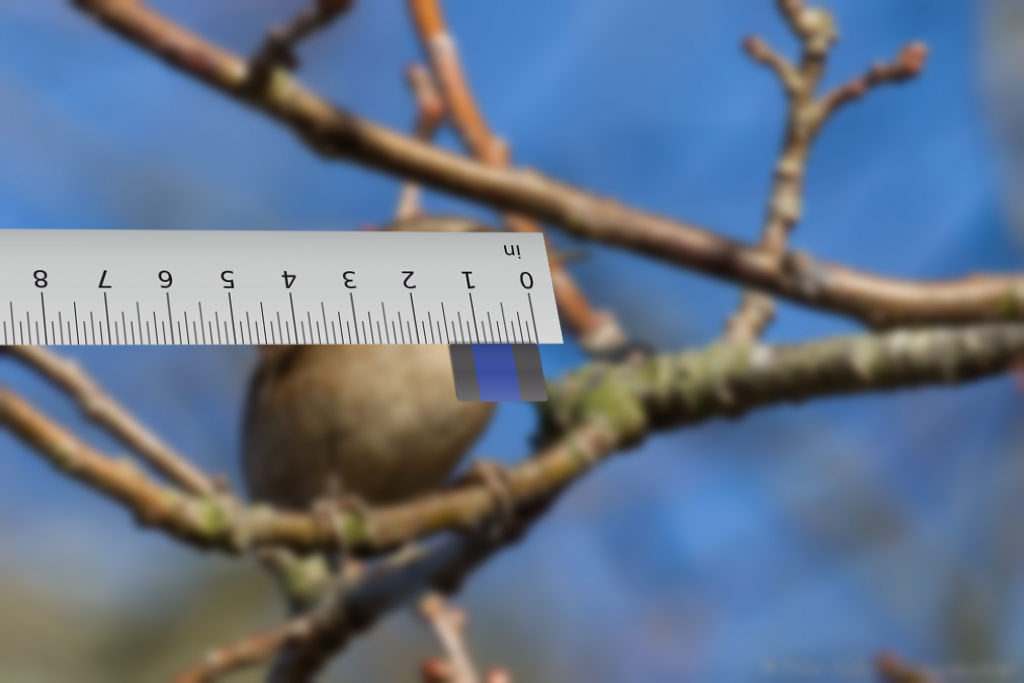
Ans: value=1.5 unit=in
